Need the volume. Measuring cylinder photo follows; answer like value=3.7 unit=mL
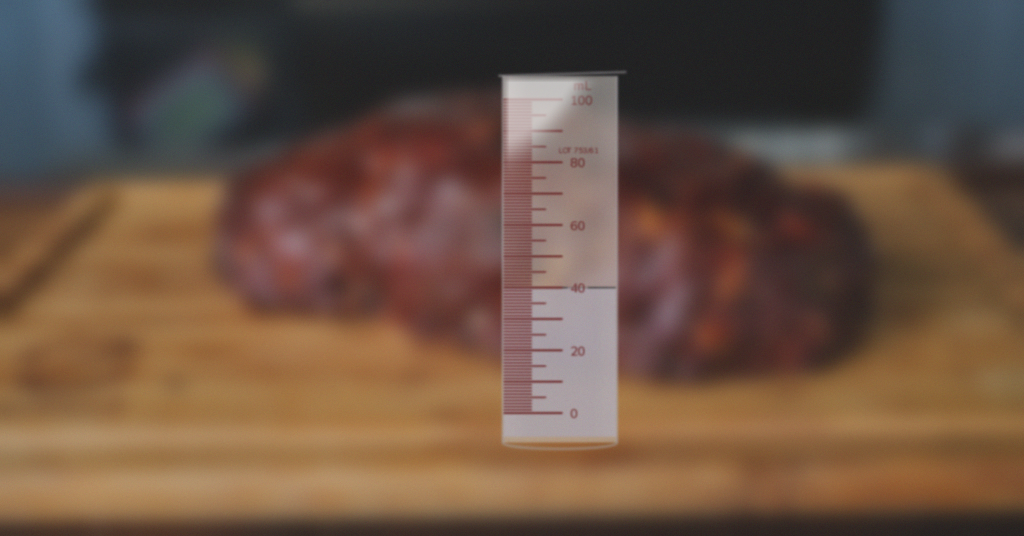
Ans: value=40 unit=mL
